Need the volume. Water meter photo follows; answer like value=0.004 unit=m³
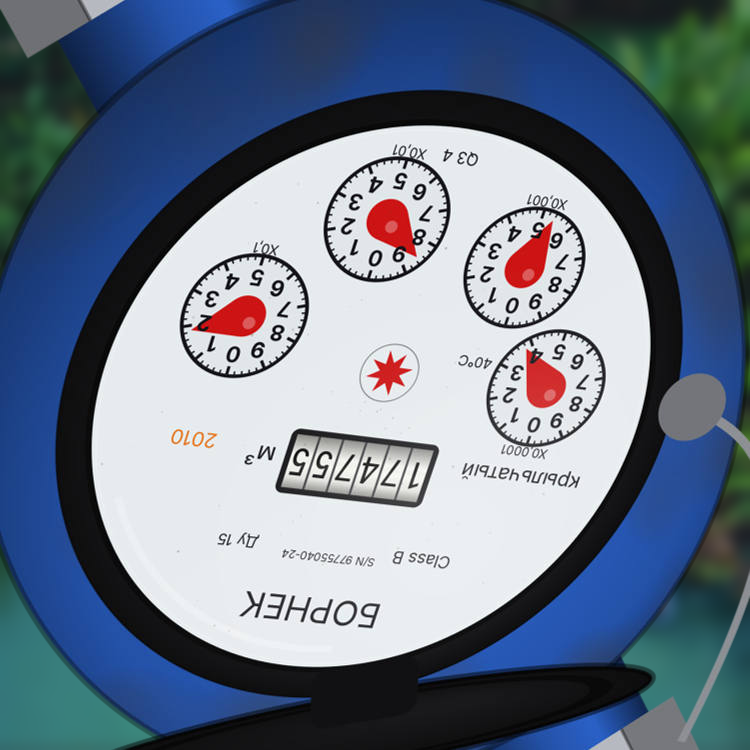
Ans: value=174755.1853 unit=m³
